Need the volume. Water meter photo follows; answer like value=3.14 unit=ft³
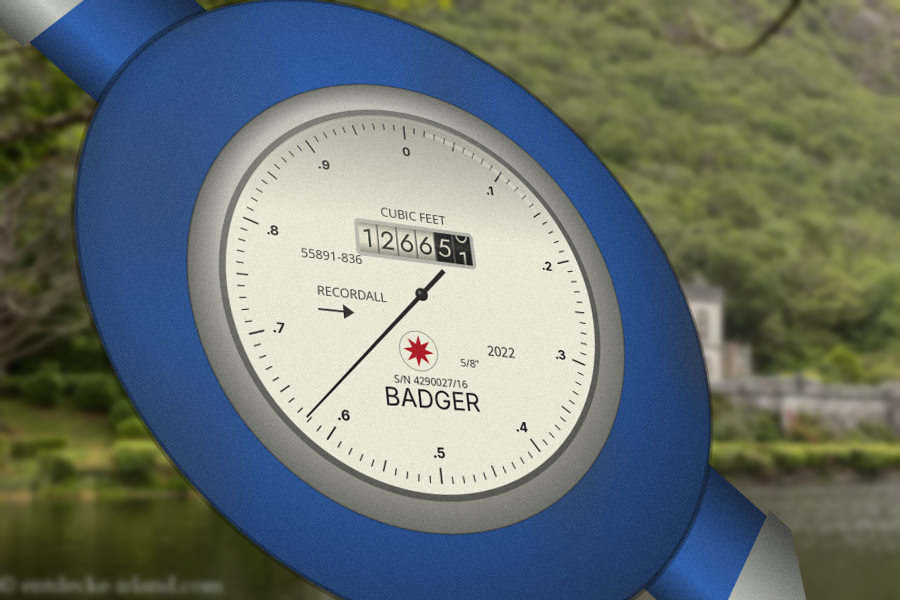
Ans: value=126650.62 unit=ft³
